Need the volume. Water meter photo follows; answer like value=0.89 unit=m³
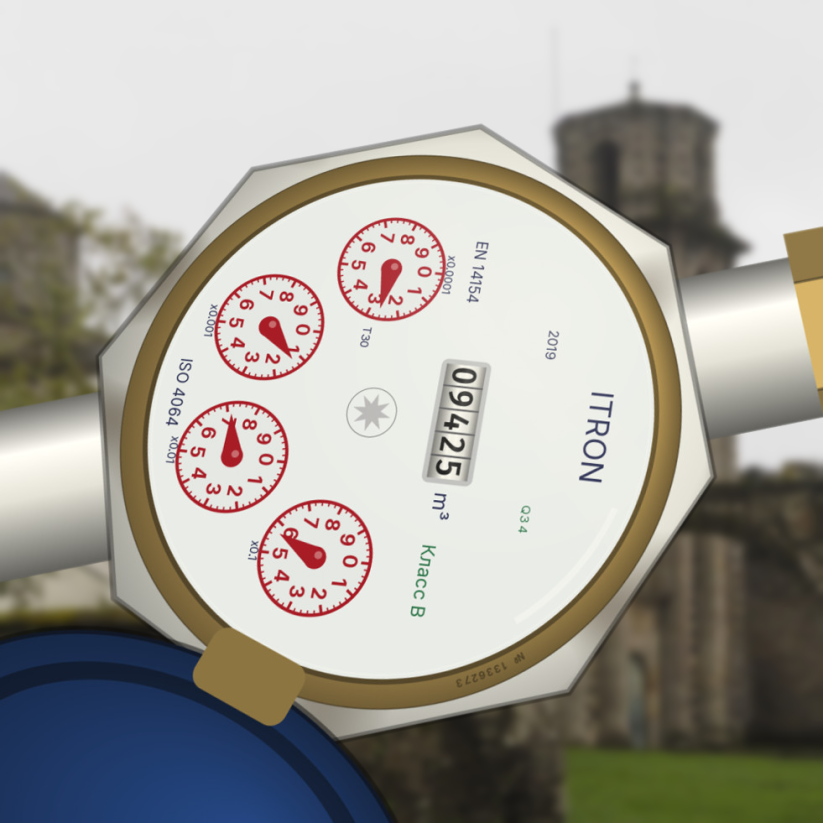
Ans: value=9425.5712 unit=m³
